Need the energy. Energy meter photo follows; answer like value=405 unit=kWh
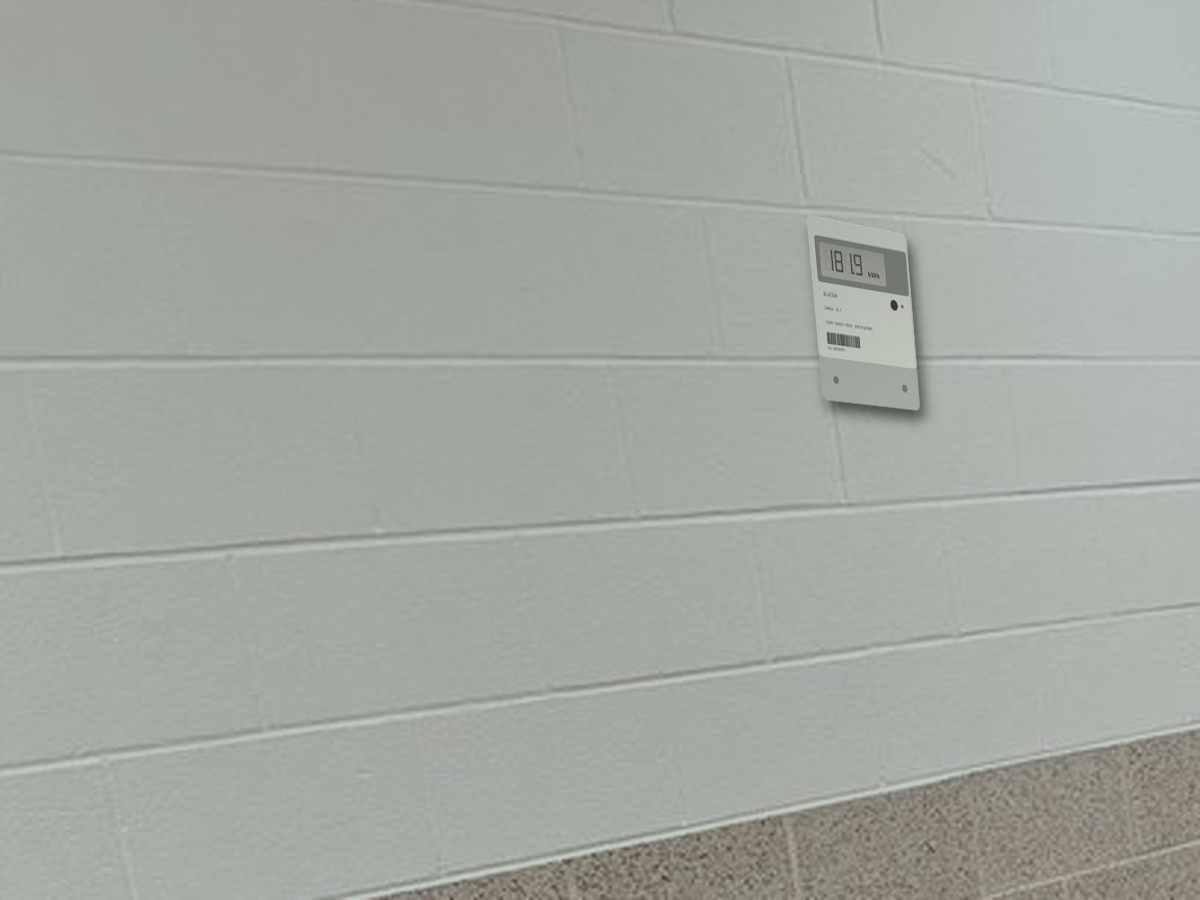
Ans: value=181.9 unit=kWh
